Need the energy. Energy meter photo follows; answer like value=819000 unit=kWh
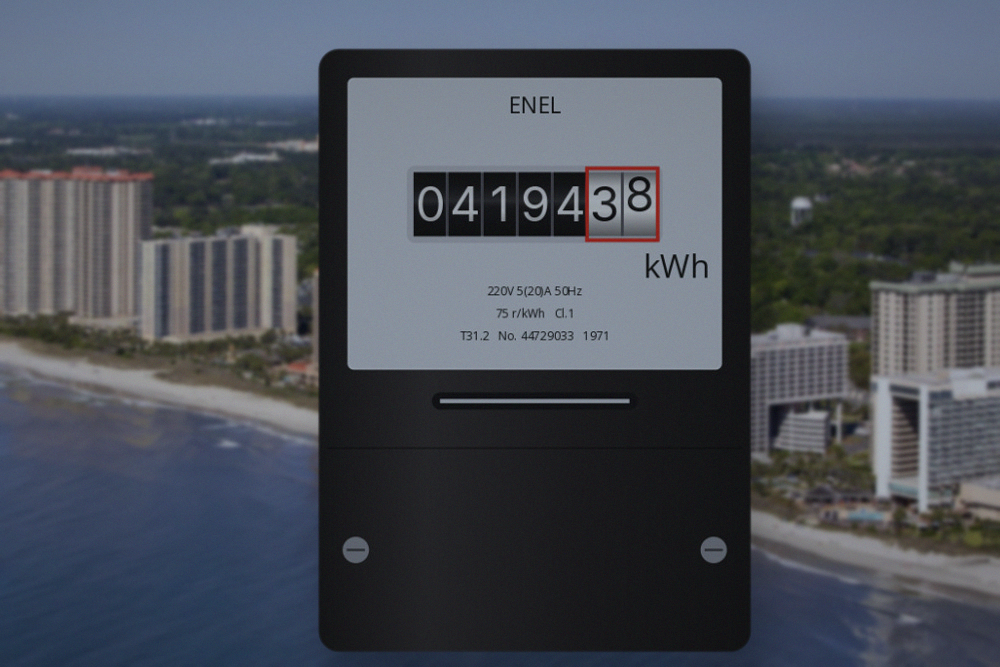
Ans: value=4194.38 unit=kWh
